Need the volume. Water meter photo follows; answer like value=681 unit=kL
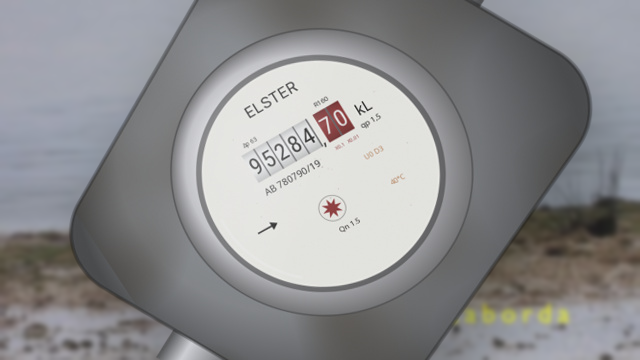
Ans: value=95284.70 unit=kL
